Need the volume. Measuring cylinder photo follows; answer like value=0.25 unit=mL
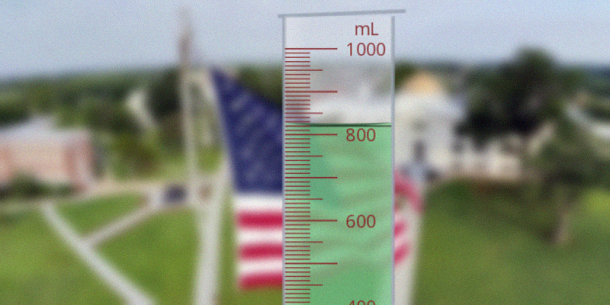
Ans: value=820 unit=mL
